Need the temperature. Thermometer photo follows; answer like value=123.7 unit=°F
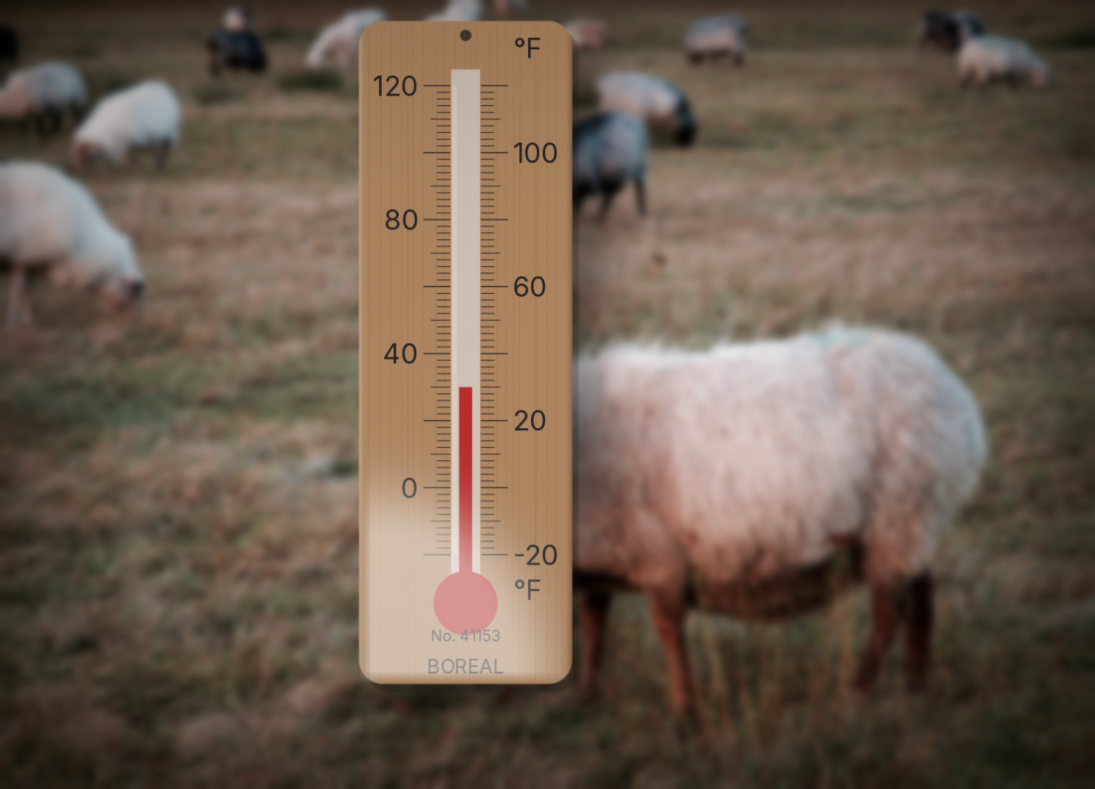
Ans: value=30 unit=°F
